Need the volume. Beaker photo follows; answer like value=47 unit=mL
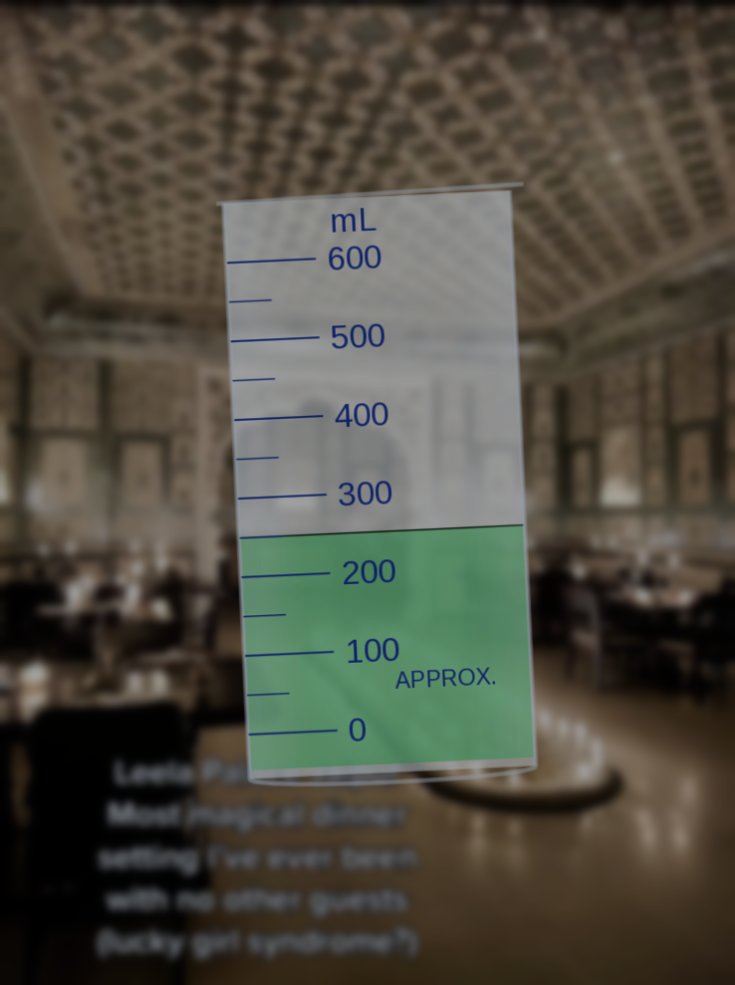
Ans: value=250 unit=mL
